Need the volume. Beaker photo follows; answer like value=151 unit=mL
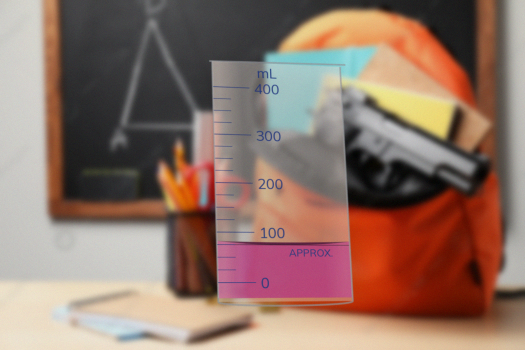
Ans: value=75 unit=mL
